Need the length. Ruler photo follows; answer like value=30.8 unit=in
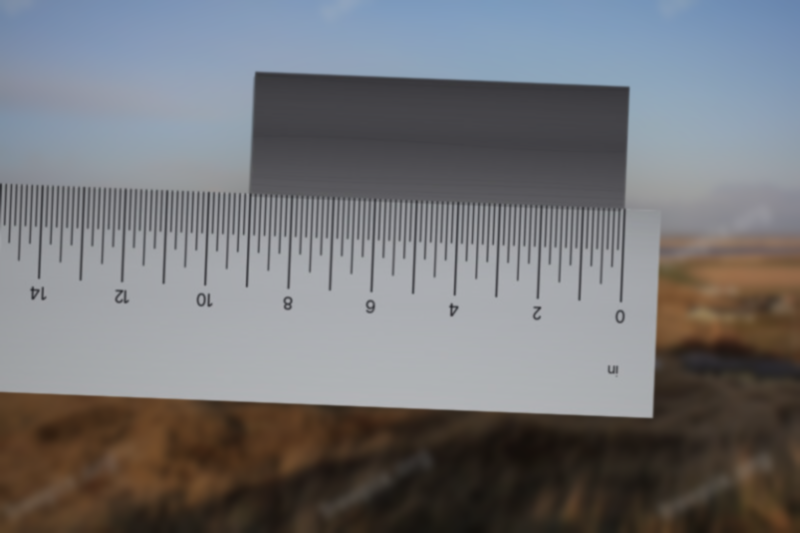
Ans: value=9 unit=in
